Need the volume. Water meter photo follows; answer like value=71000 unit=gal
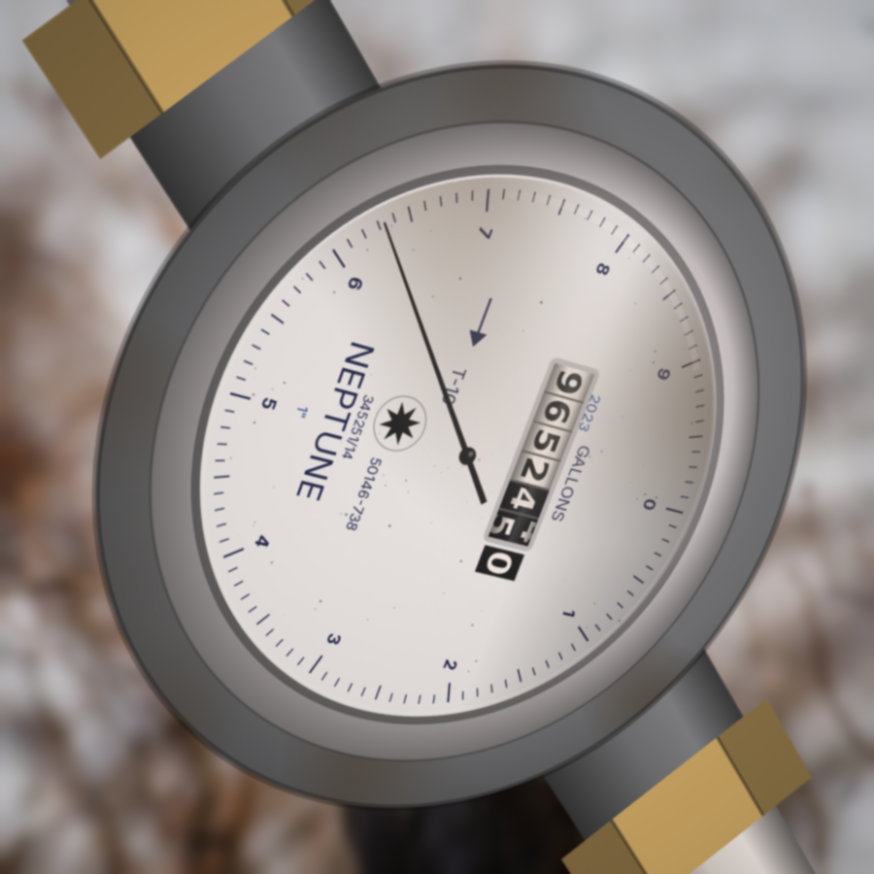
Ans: value=9652446.3 unit=gal
